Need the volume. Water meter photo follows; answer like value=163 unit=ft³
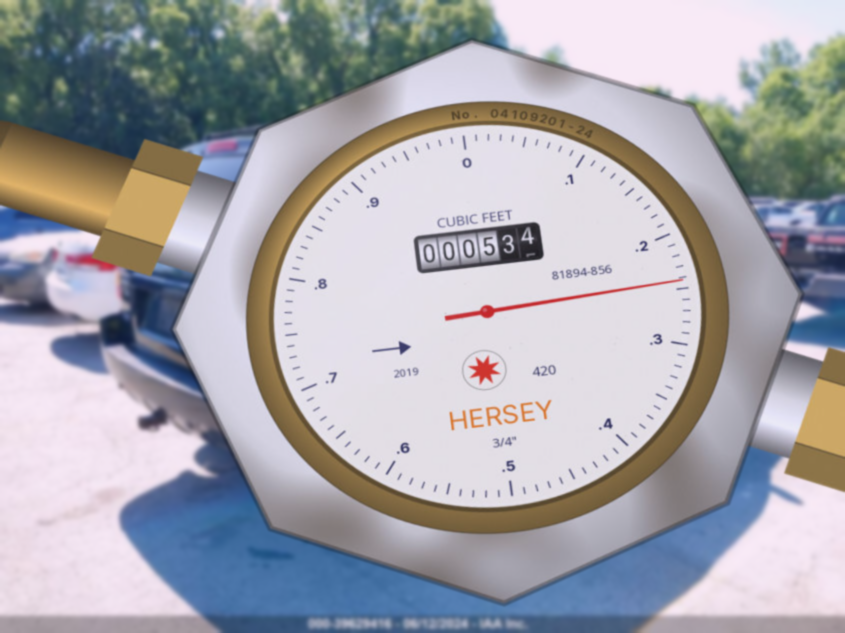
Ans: value=534.24 unit=ft³
